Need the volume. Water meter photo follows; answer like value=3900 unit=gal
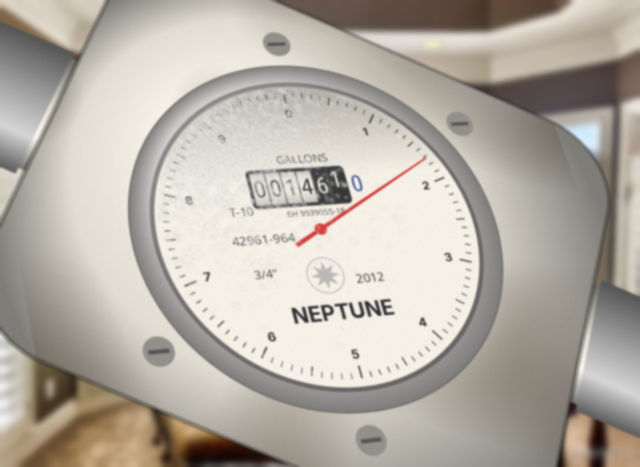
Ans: value=14611.7 unit=gal
